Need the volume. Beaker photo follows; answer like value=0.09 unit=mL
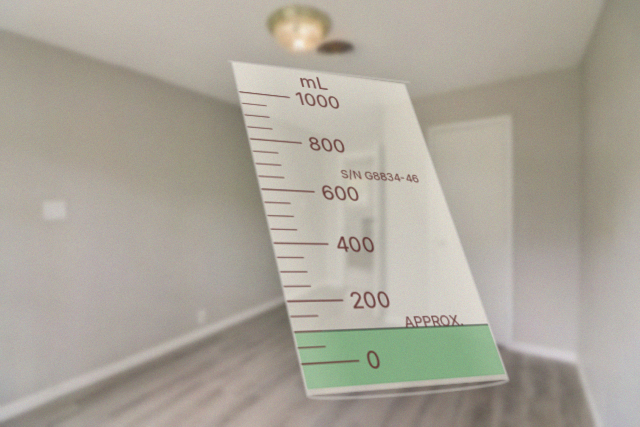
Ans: value=100 unit=mL
